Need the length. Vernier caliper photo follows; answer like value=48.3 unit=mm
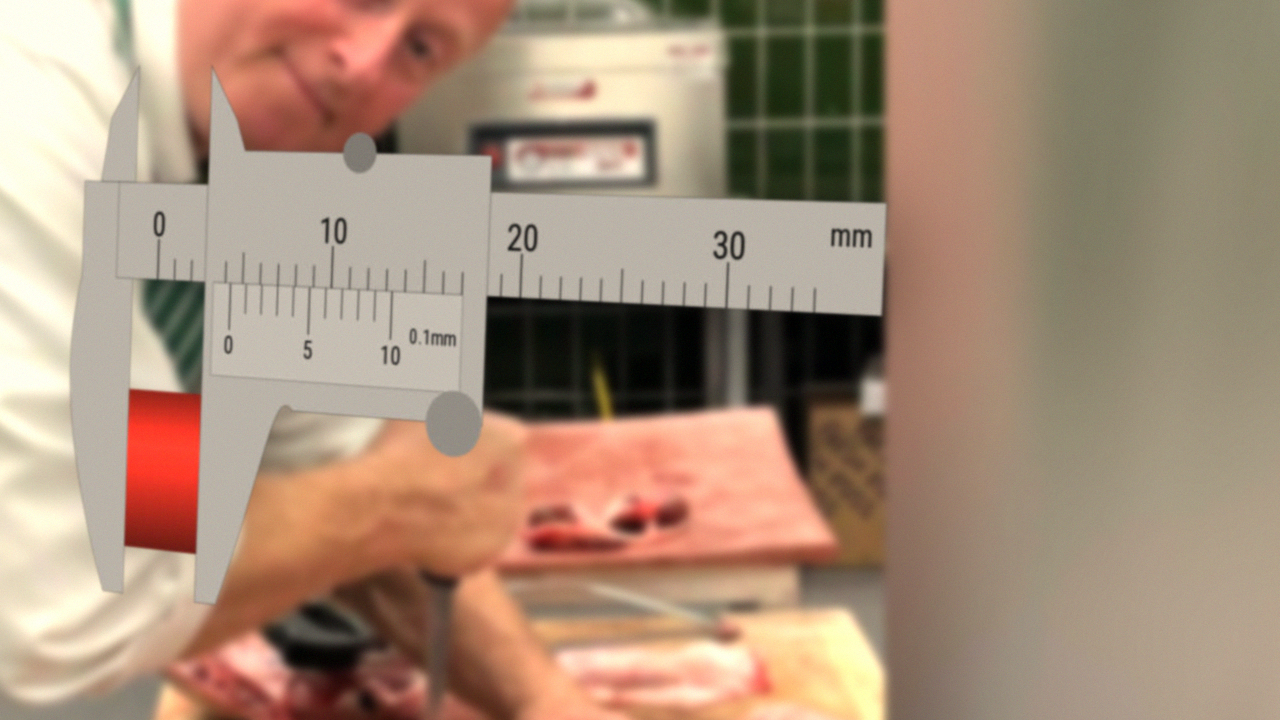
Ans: value=4.3 unit=mm
